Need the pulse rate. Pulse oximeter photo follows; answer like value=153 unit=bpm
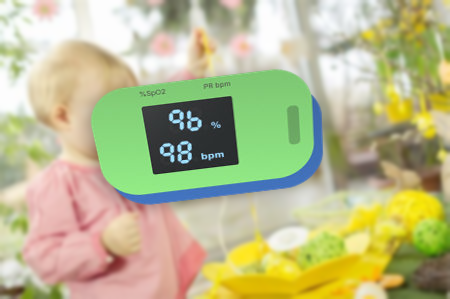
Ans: value=98 unit=bpm
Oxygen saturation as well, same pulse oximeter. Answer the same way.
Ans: value=96 unit=%
